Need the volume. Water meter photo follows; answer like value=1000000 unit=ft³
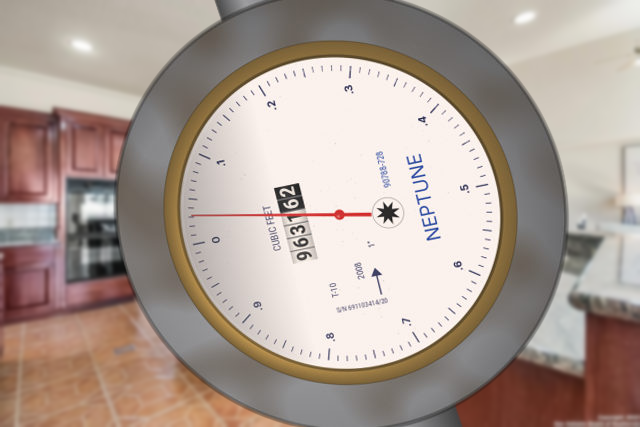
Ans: value=963162.03 unit=ft³
